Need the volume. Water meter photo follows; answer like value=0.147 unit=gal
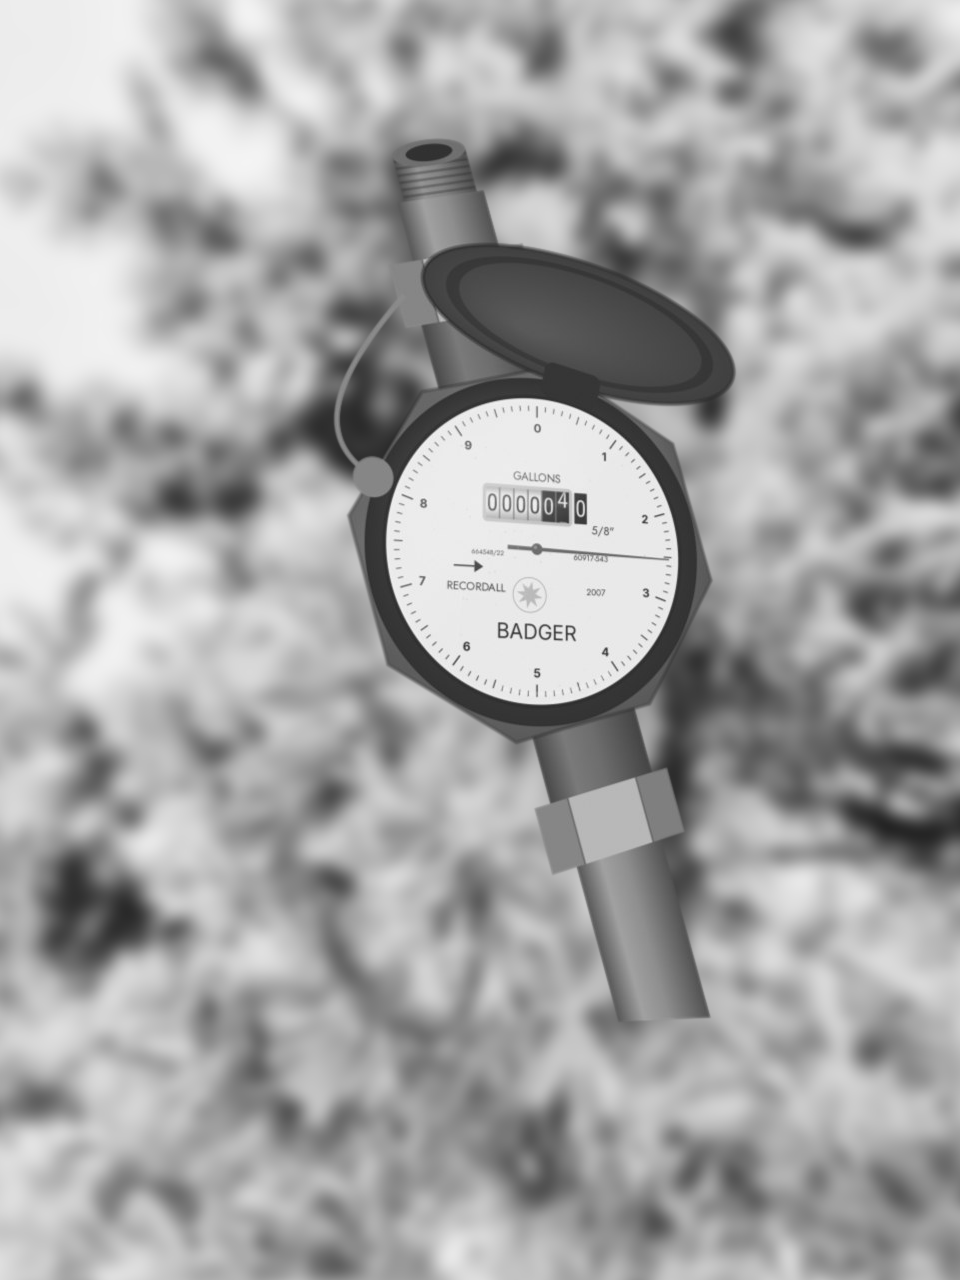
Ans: value=42.5 unit=gal
